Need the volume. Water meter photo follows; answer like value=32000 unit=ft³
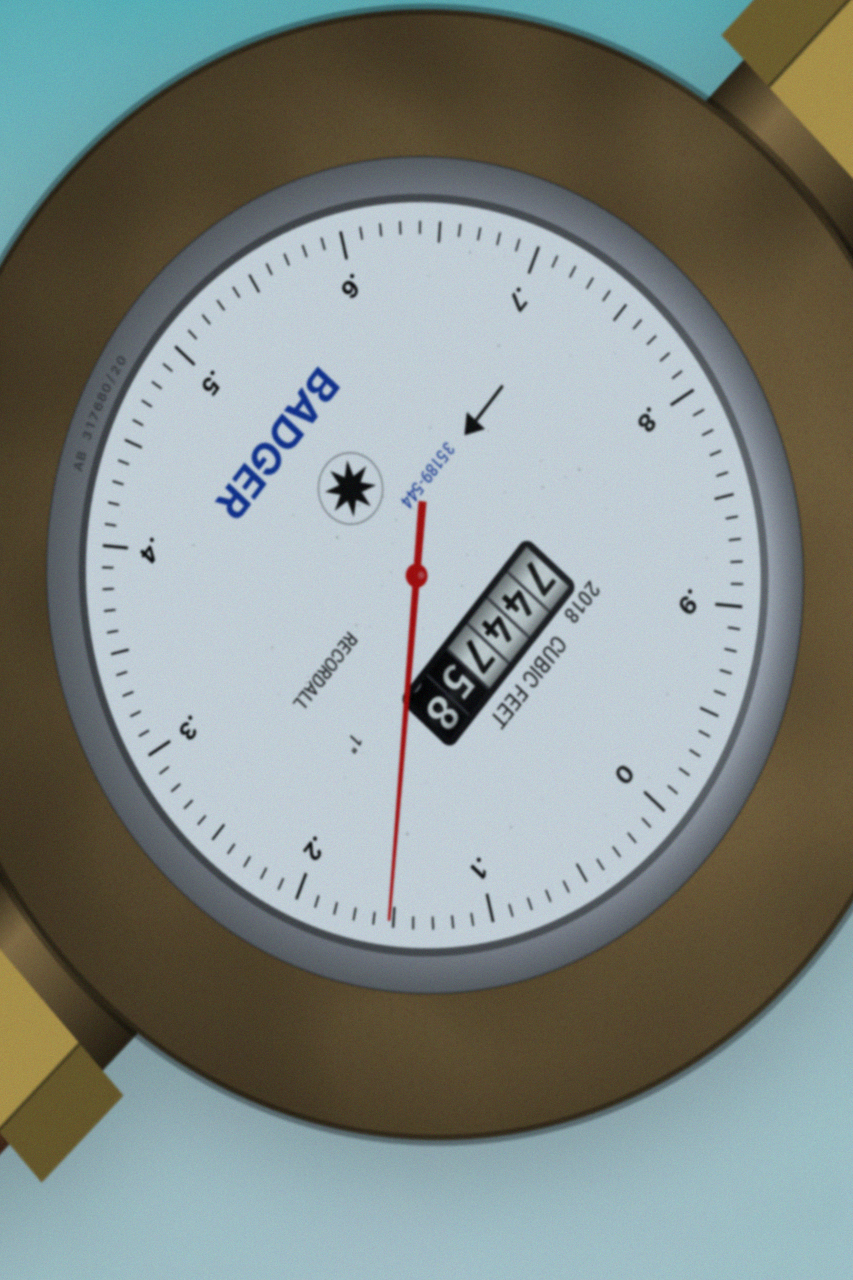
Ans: value=744758.15 unit=ft³
